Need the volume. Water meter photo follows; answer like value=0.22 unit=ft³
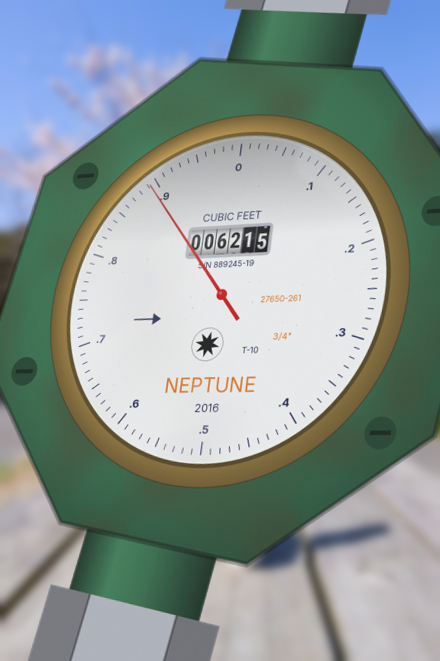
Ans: value=6214.89 unit=ft³
